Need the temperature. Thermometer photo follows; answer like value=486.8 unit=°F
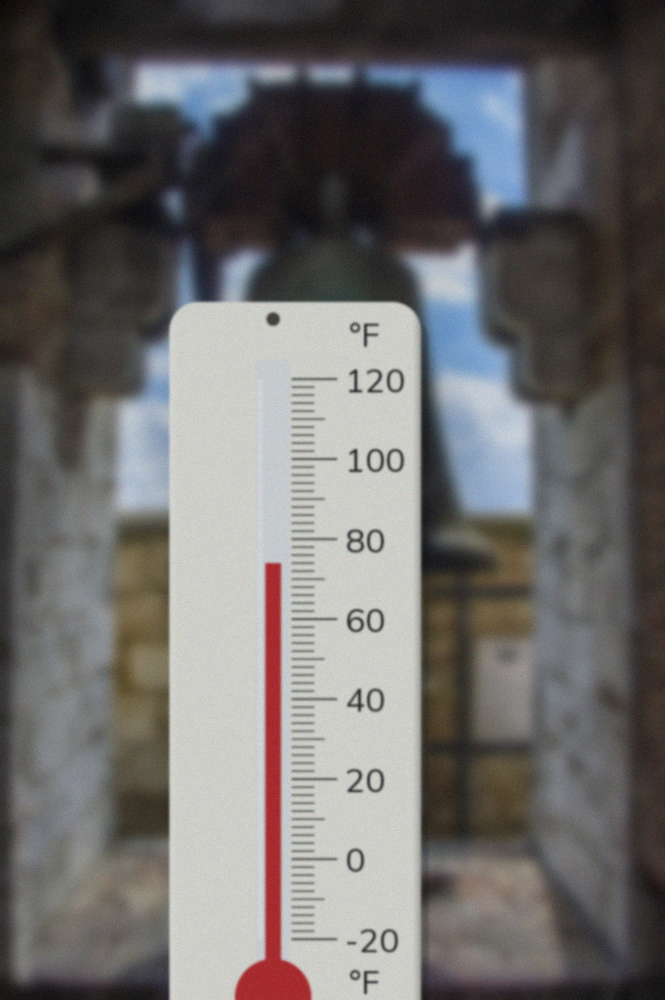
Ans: value=74 unit=°F
